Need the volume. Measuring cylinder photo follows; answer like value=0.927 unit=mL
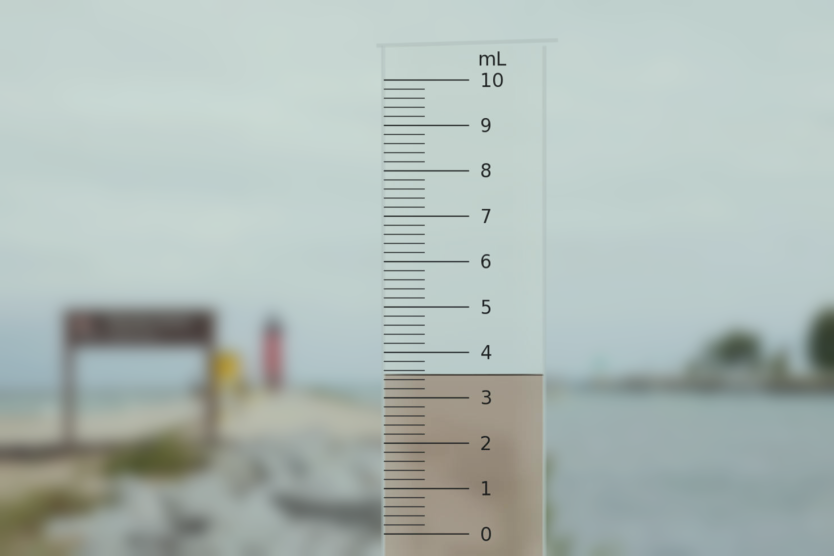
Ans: value=3.5 unit=mL
